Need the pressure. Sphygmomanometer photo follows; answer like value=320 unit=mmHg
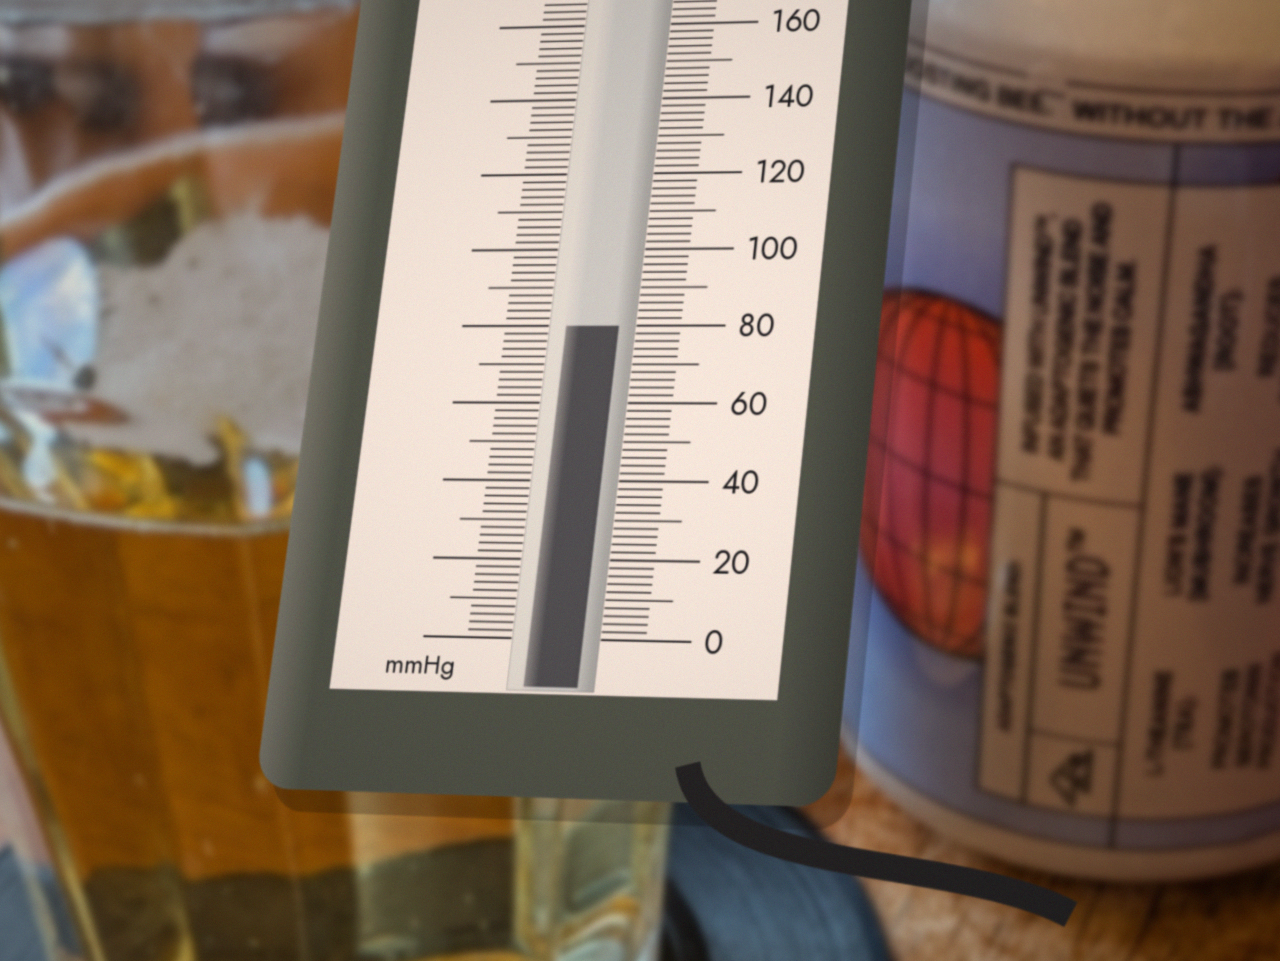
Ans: value=80 unit=mmHg
